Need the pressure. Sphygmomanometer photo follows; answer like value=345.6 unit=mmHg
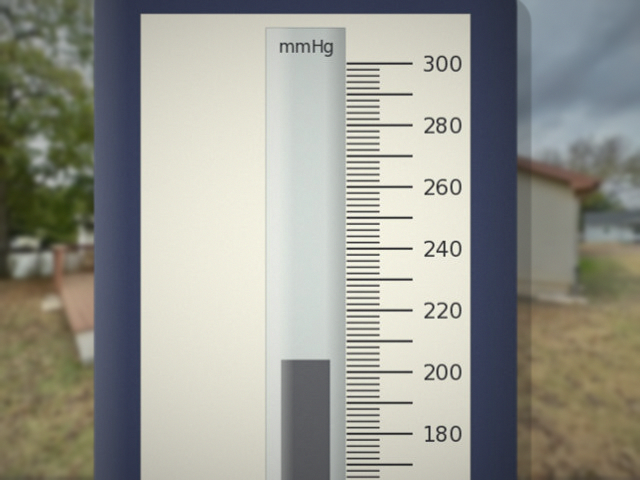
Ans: value=204 unit=mmHg
